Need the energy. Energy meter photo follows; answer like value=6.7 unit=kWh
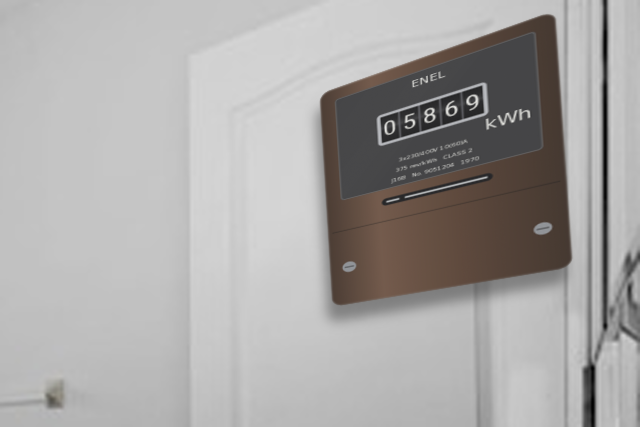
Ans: value=5869 unit=kWh
